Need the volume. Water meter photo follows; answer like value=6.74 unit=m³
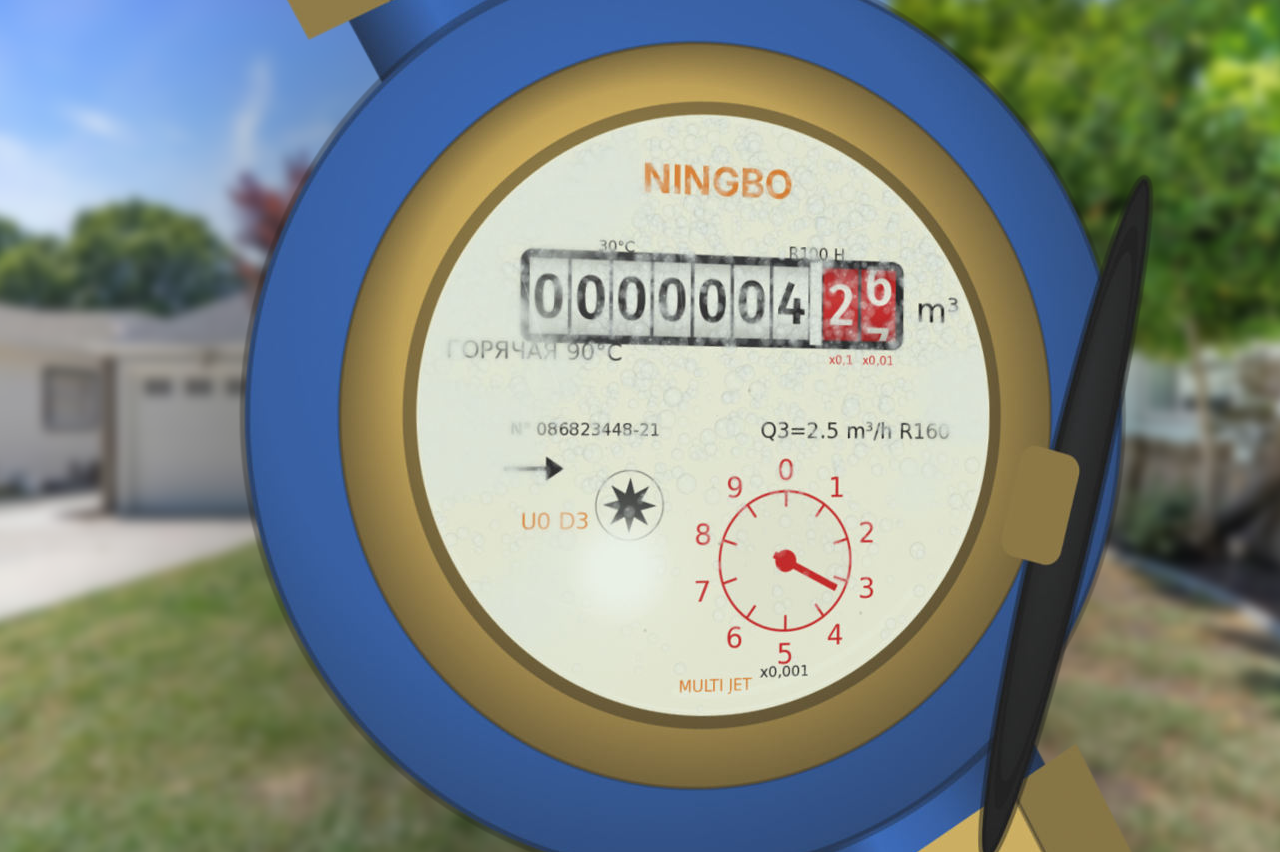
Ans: value=4.263 unit=m³
